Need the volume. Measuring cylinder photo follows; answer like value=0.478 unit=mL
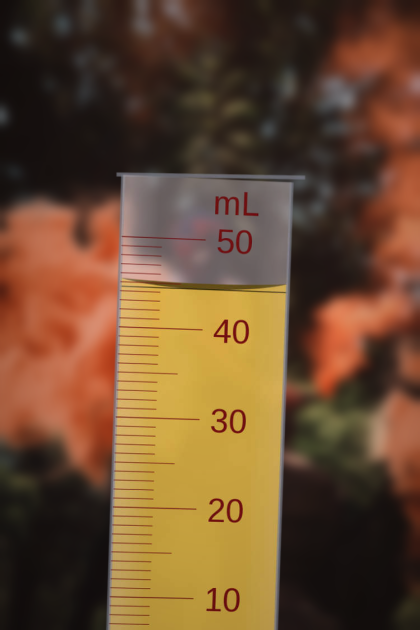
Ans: value=44.5 unit=mL
